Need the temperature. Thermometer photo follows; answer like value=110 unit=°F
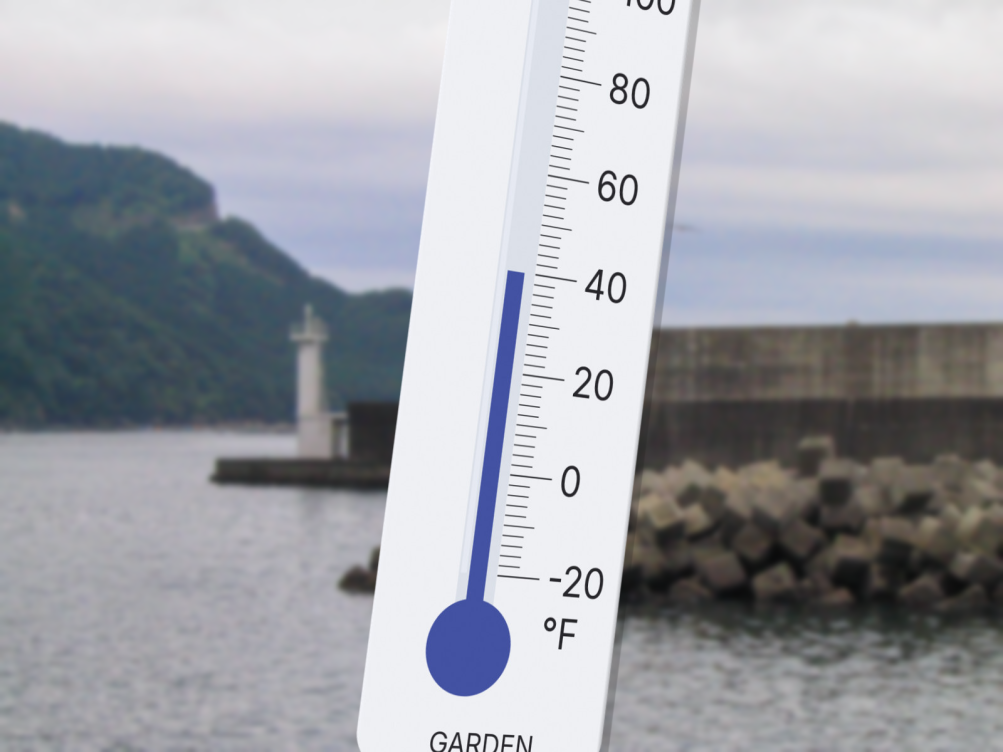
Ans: value=40 unit=°F
